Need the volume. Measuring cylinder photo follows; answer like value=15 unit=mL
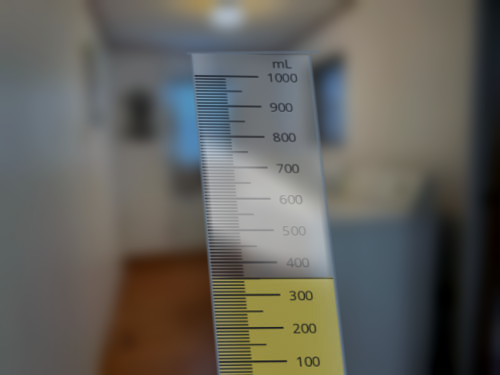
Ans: value=350 unit=mL
